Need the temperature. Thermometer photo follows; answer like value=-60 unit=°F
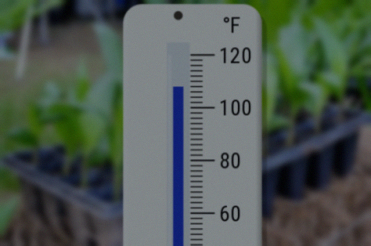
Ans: value=108 unit=°F
